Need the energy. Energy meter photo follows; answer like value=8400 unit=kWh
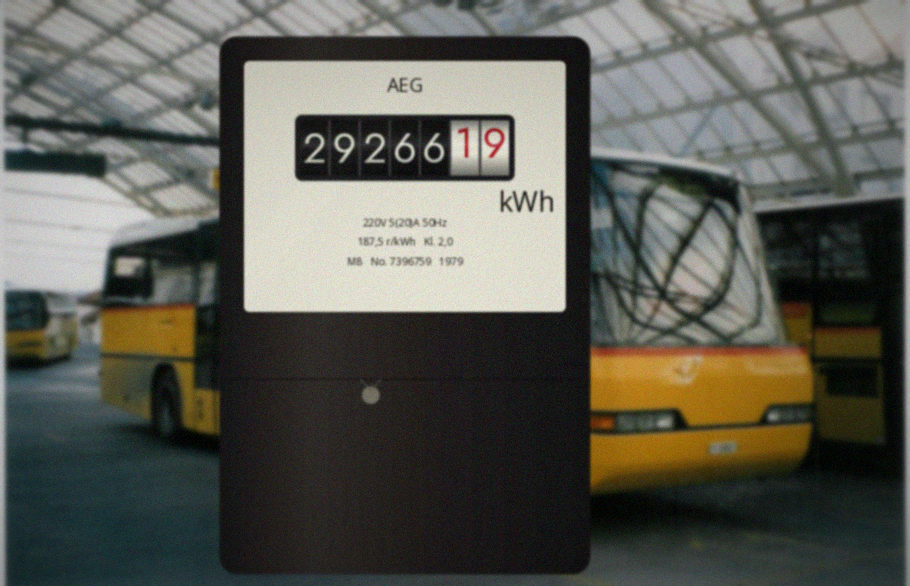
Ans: value=29266.19 unit=kWh
